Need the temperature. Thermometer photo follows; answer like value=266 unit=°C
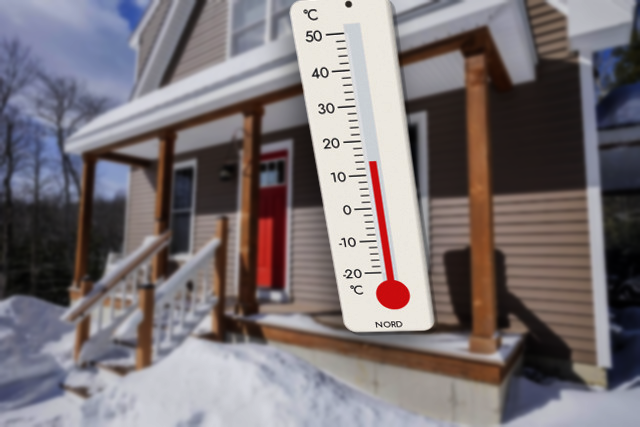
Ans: value=14 unit=°C
